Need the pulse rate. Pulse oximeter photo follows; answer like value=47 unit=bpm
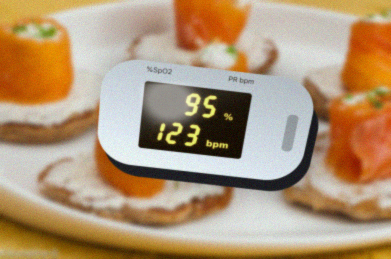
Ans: value=123 unit=bpm
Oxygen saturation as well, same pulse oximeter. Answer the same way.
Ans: value=95 unit=%
